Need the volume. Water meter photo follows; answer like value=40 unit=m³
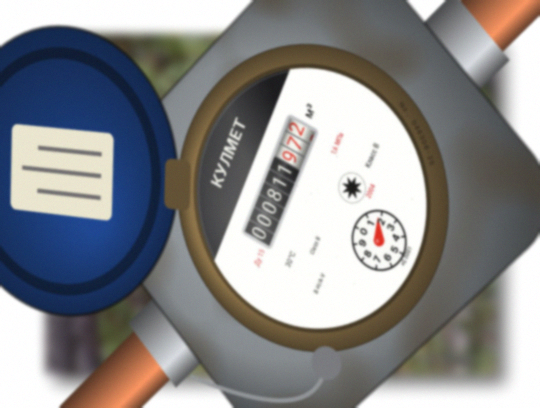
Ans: value=811.9721 unit=m³
